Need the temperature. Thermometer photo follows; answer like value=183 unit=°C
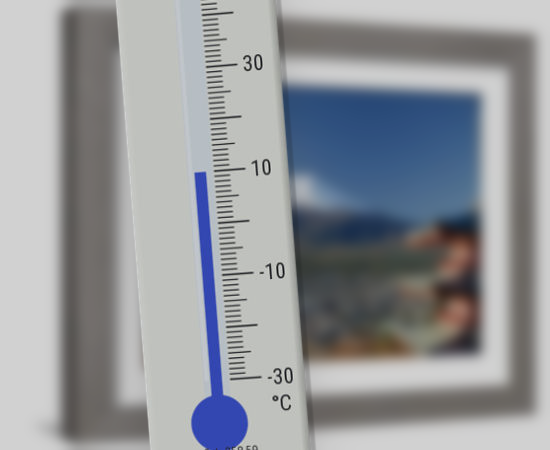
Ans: value=10 unit=°C
